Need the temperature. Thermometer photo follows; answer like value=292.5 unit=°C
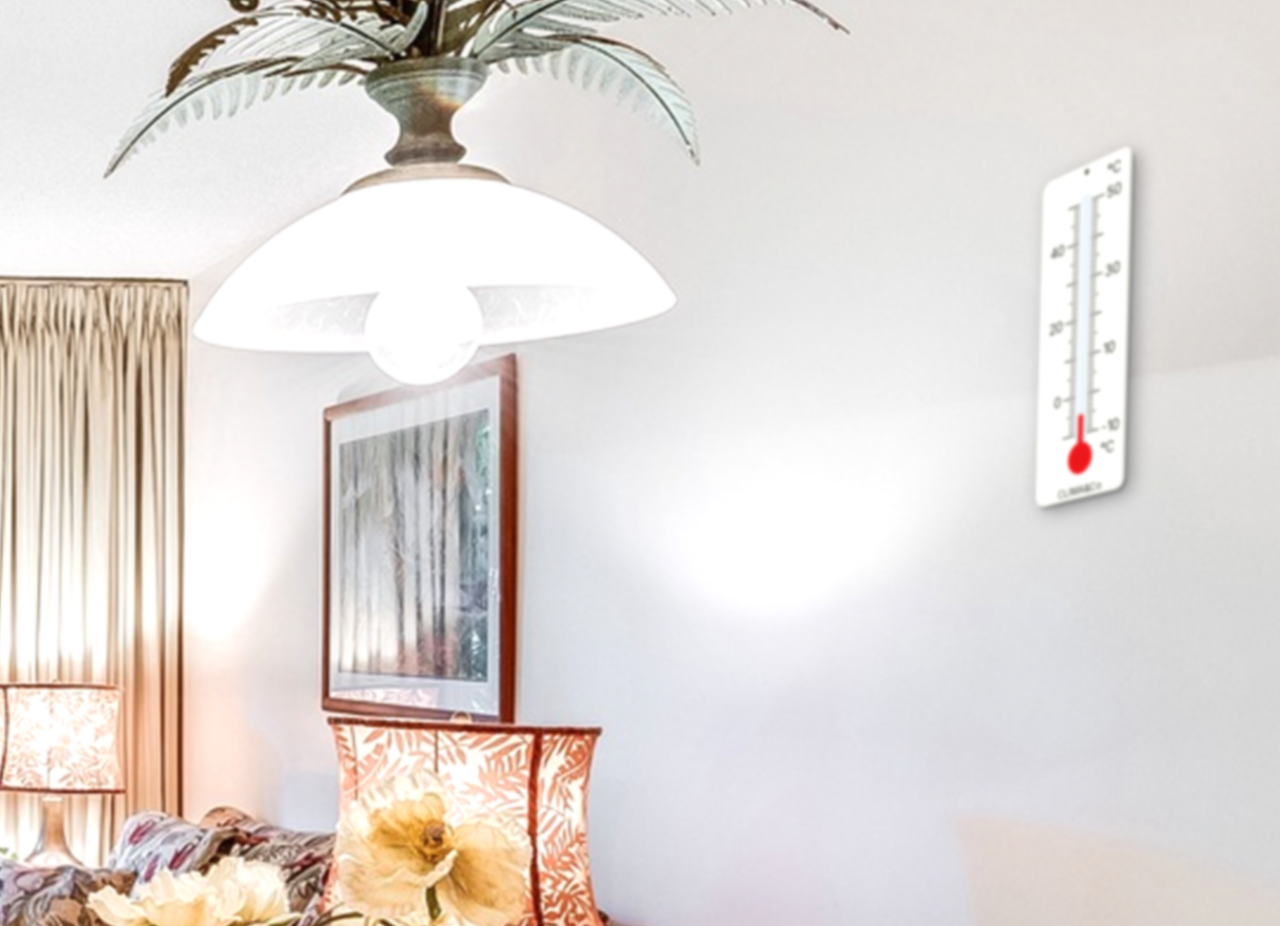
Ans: value=-5 unit=°C
